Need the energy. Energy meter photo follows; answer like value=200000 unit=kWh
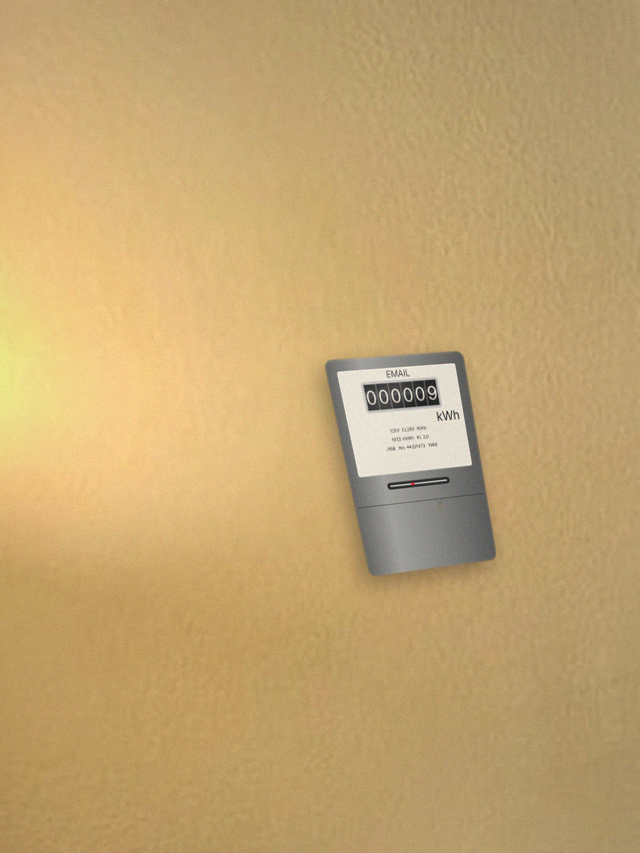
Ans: value=9 unit=kWh
